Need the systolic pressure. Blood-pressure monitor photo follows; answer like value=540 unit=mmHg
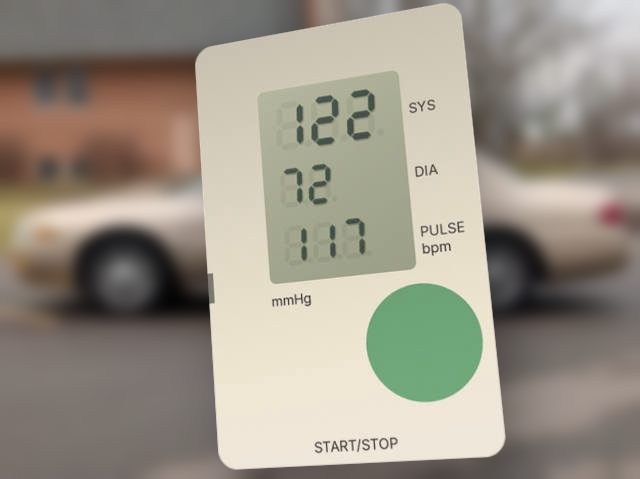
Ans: value=122 unit=mmHg
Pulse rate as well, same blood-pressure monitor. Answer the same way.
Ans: value=117 unit=bpm
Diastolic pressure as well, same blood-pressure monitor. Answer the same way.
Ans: value=72 unit=mmHg
